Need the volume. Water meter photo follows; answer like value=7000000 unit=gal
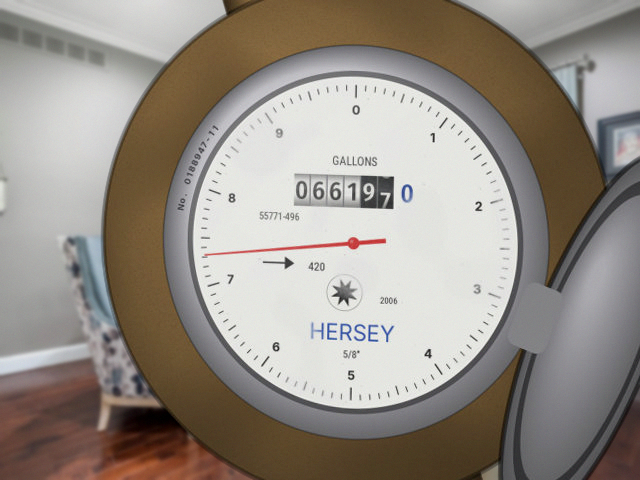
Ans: value=661967.3 unit=gal
